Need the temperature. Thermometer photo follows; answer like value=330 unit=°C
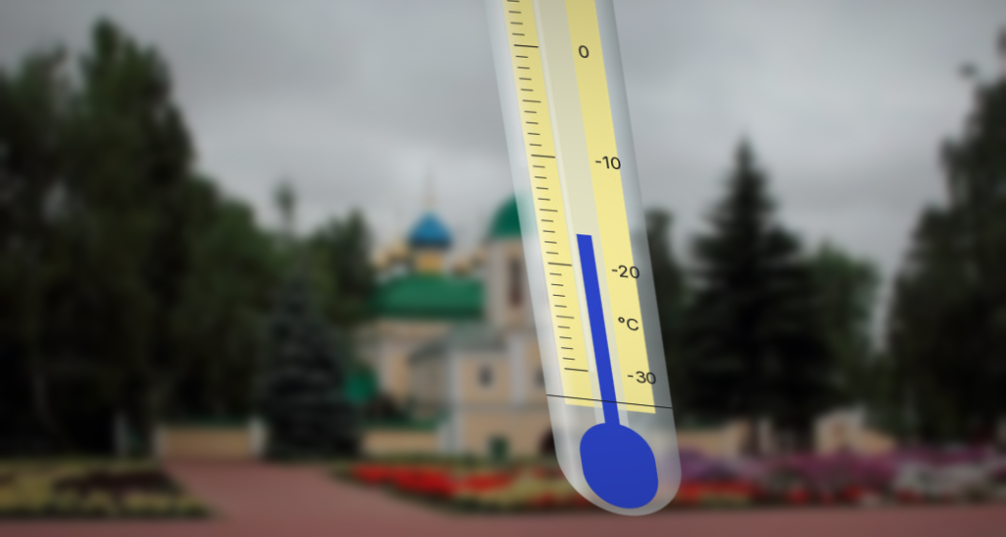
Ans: value=-17 unit=°C
